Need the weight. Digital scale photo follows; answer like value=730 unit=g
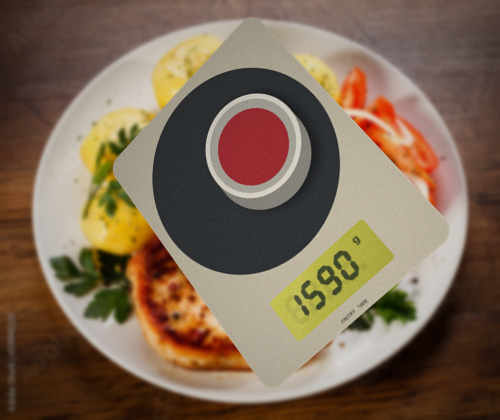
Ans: value=1590 unit=g
